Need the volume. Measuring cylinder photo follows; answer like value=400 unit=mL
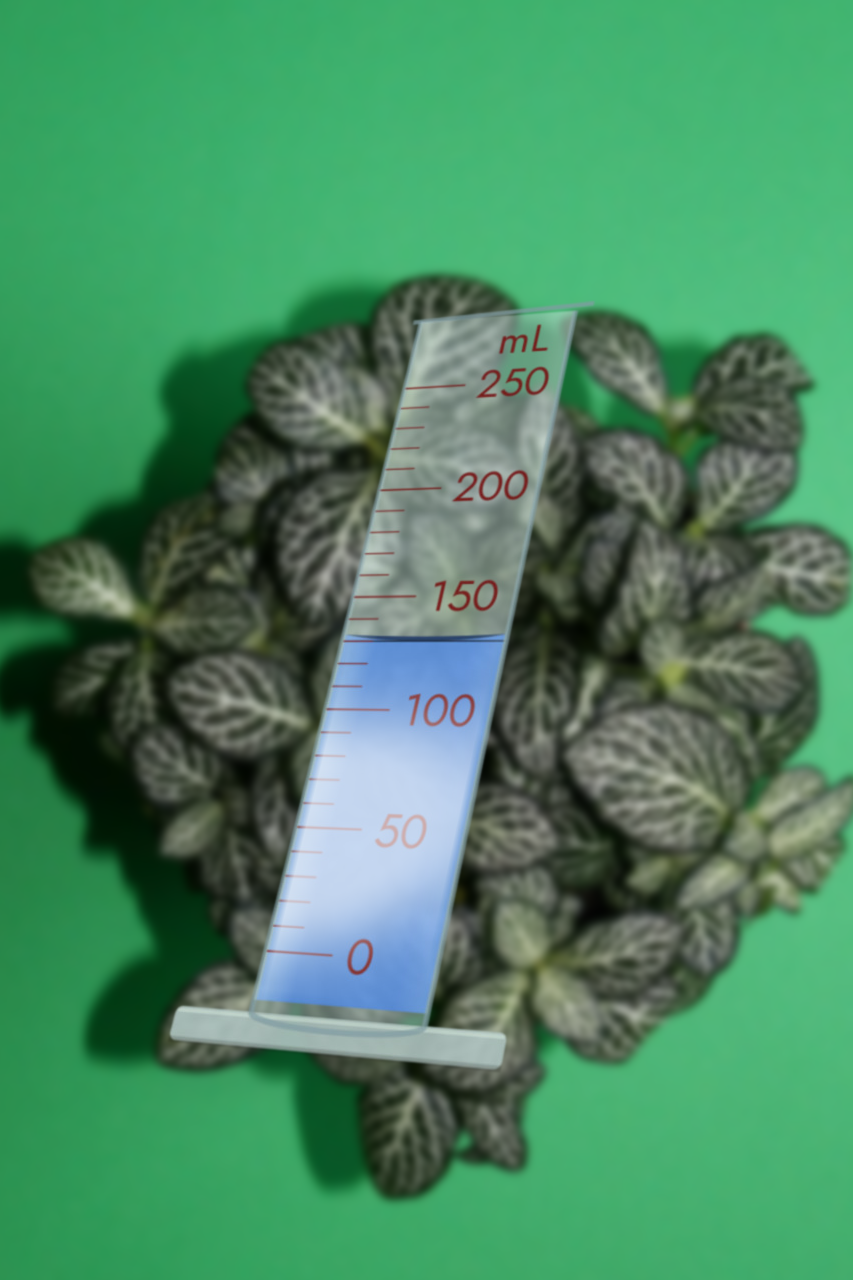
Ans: value=130 unit=mL
